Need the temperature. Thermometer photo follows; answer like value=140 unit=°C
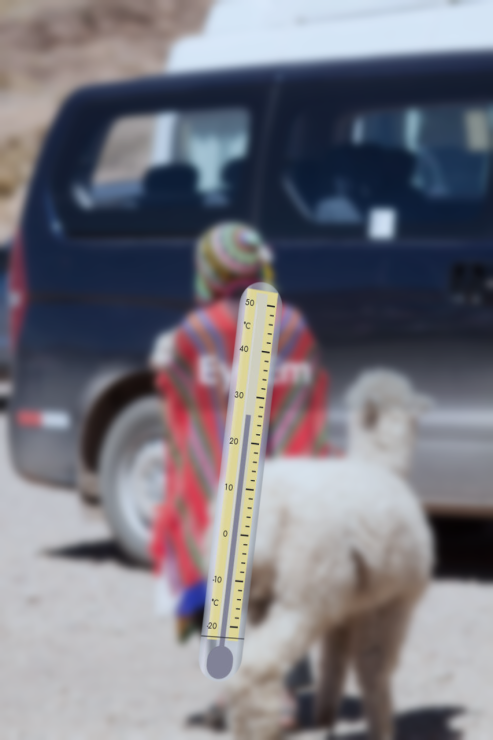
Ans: value=26 unit=°C
